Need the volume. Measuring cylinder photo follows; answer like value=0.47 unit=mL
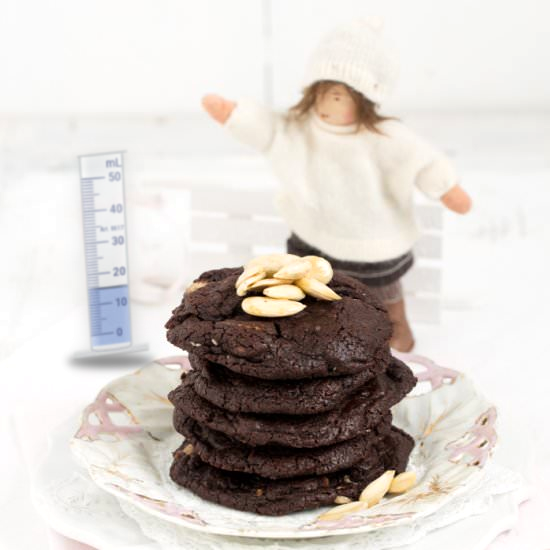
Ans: value=15 unit=mL
